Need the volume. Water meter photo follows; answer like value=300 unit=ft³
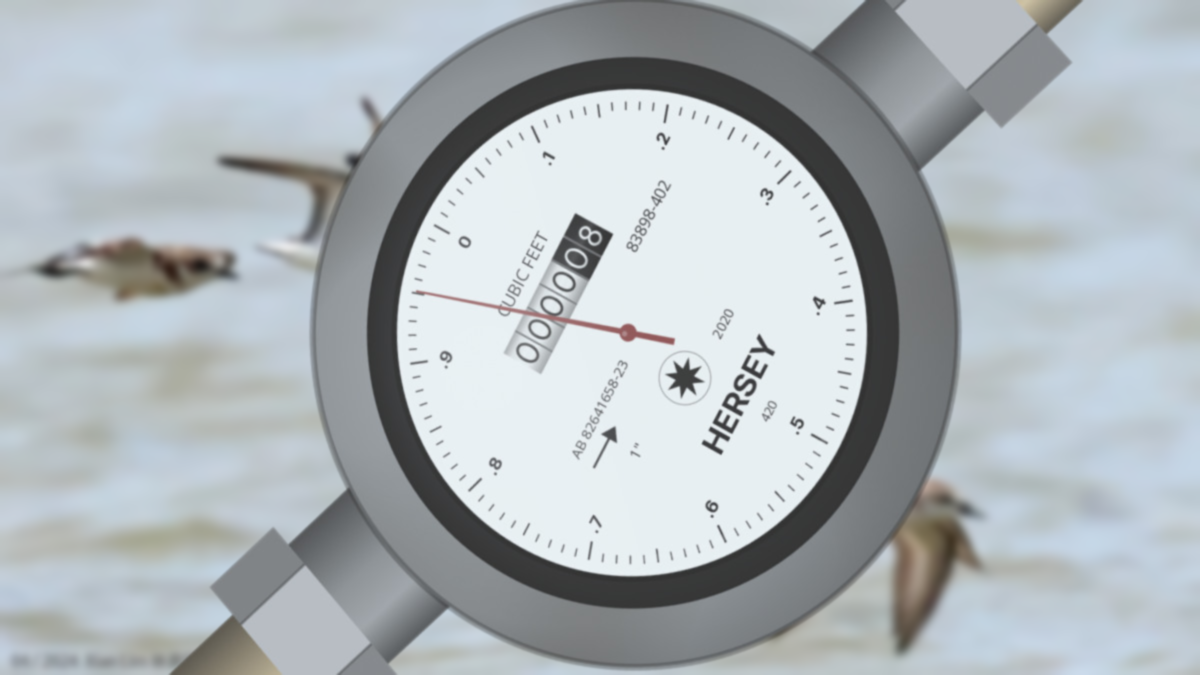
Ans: value=7.95 unit=ft³
